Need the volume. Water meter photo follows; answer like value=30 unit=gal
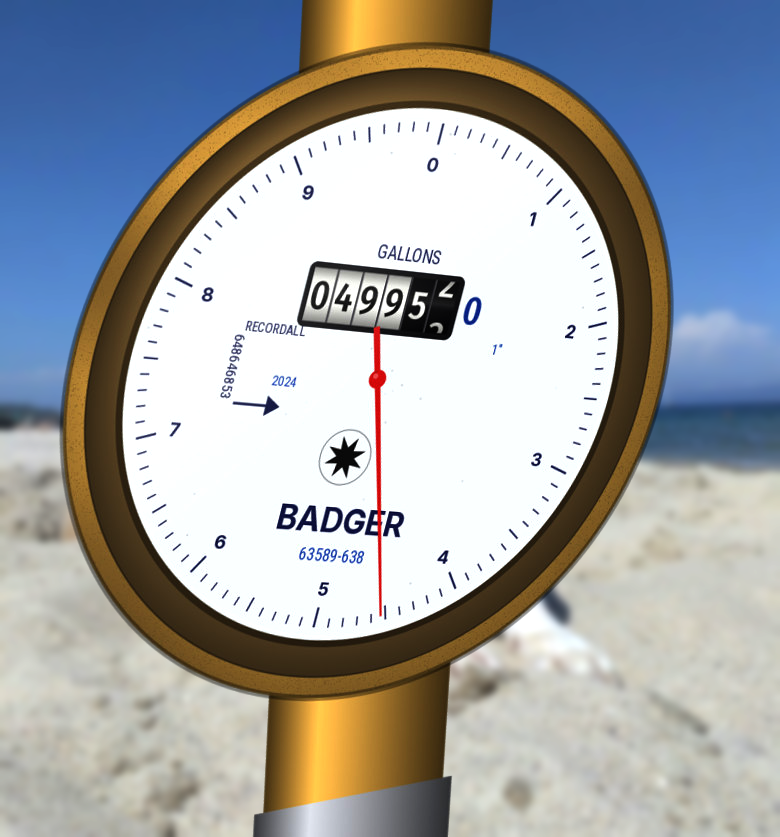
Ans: value=499524.5 unit=gal
